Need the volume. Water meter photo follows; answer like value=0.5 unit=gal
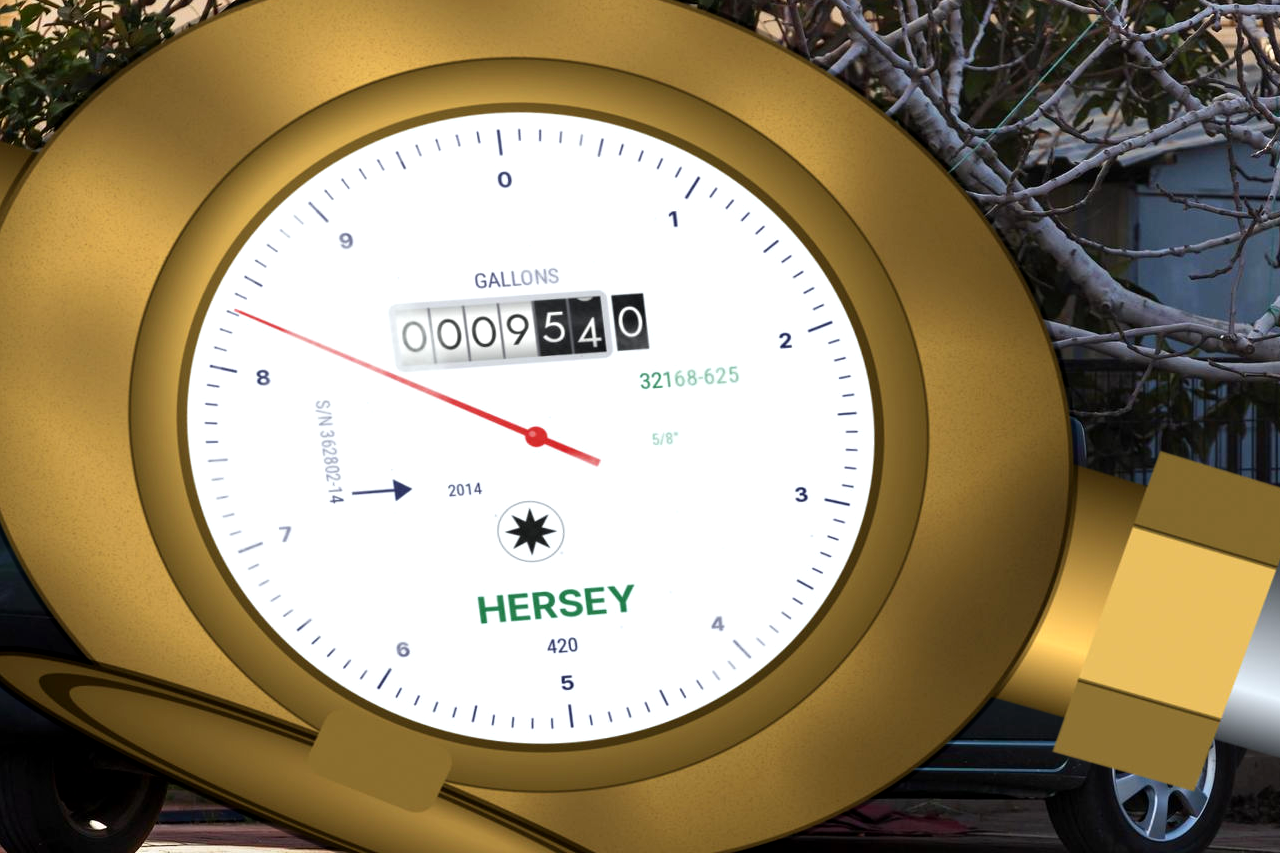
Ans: value=9538.3 unit=gal
